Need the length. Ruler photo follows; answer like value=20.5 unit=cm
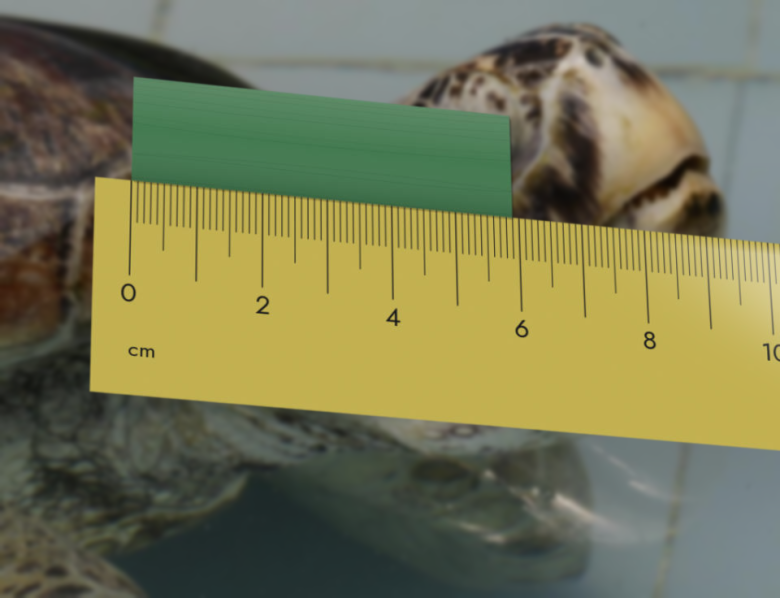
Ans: value=5.9 unit=cm
